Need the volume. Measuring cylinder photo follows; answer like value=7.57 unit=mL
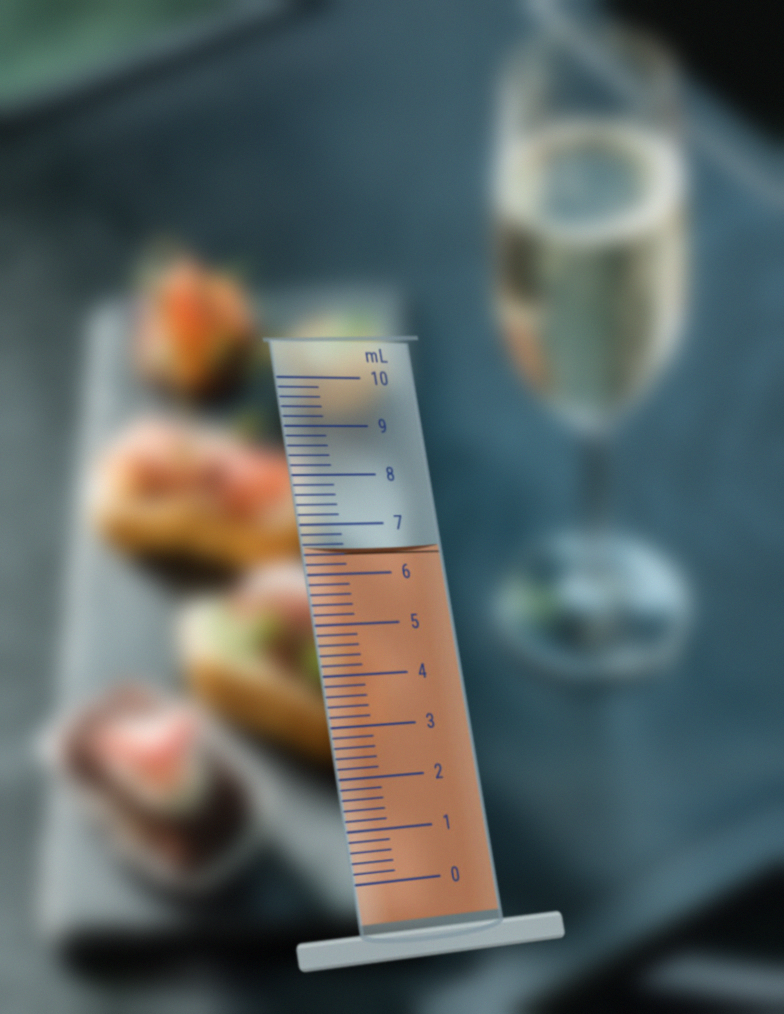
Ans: value=6.4 unit=mL
